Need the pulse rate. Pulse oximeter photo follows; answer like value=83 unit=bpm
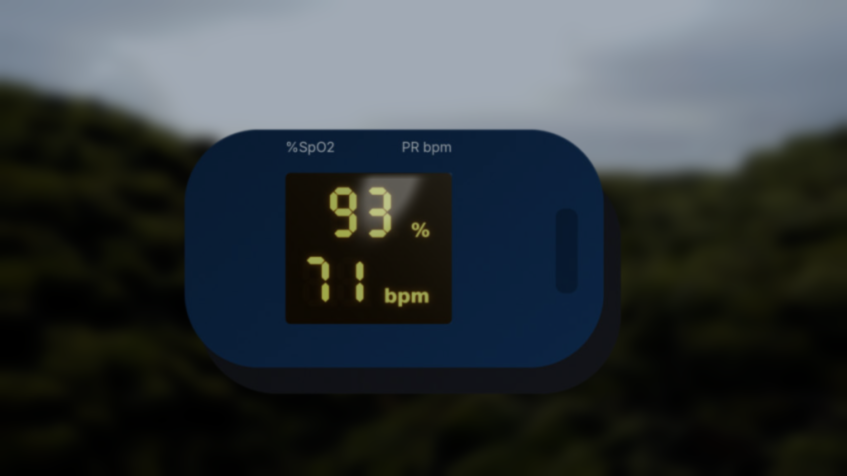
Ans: value=71 unit=bpm
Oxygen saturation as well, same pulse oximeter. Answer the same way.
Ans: value=93 unit=%
